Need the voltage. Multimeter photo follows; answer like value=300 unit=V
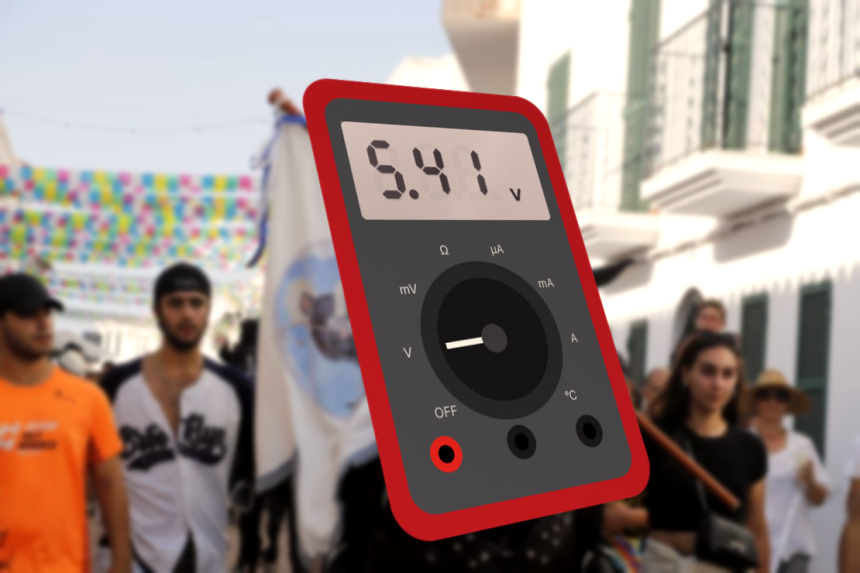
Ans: value=5.41 unit=V
